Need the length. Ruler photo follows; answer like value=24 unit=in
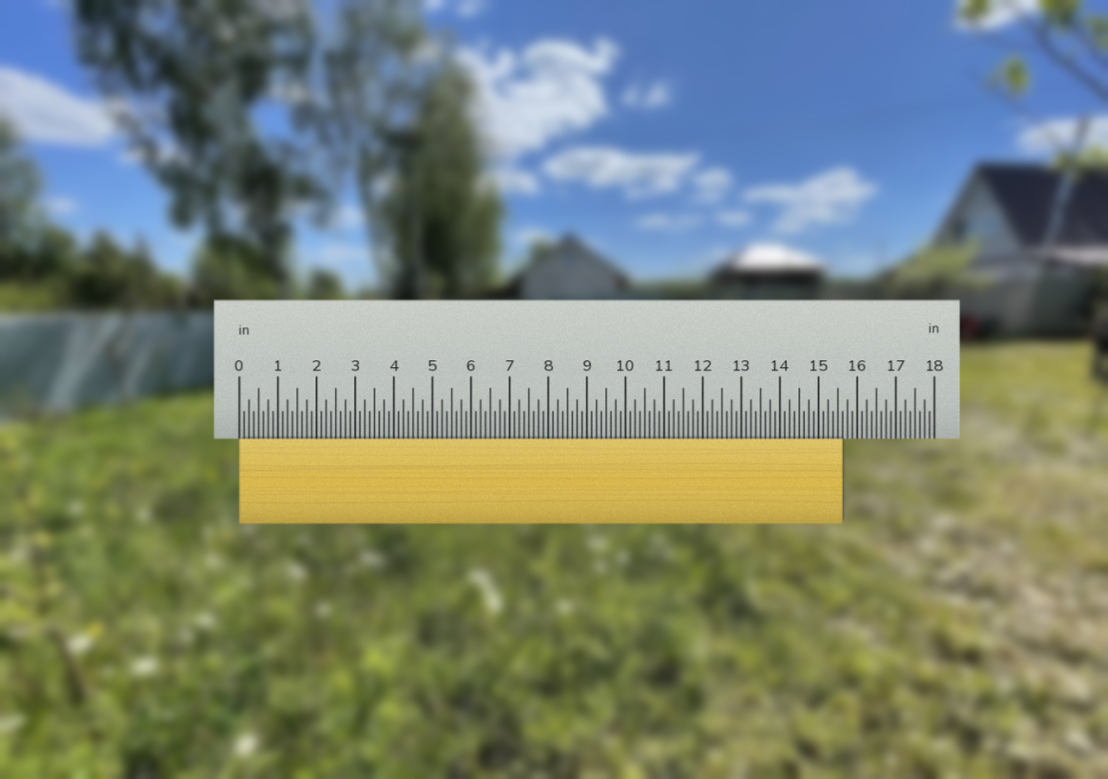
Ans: value=15.625 unit=in
